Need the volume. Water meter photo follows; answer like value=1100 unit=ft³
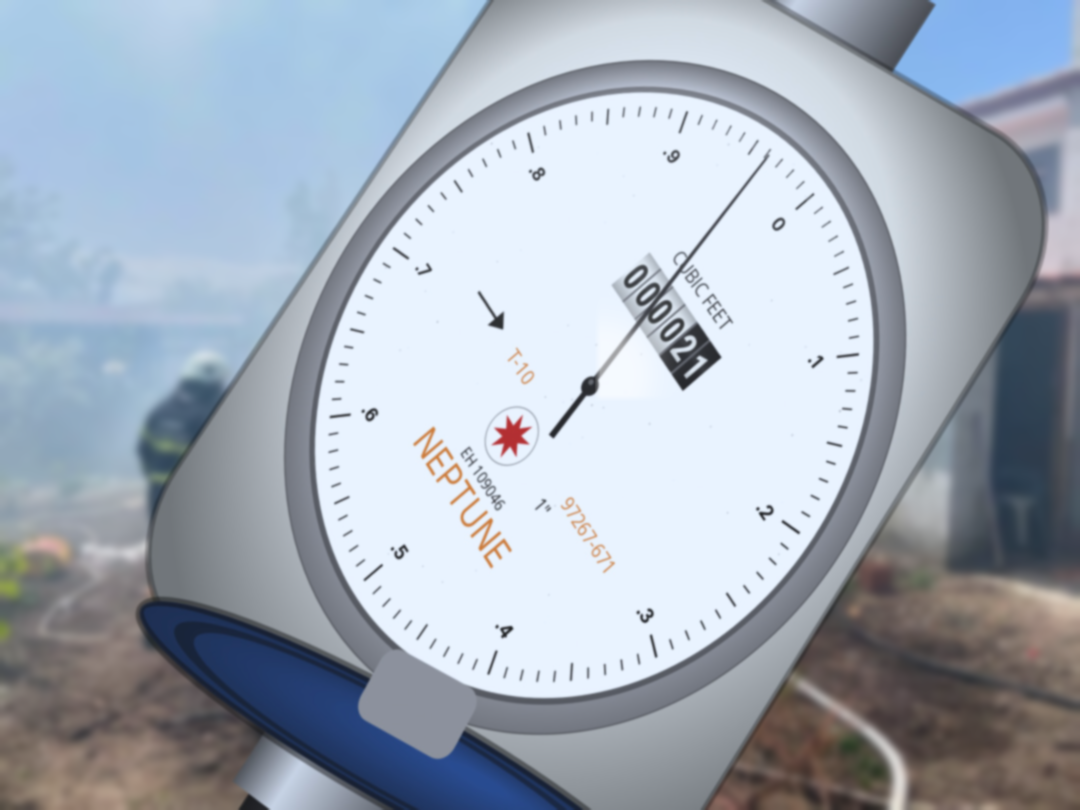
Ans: value=20.96 unit=ft³
